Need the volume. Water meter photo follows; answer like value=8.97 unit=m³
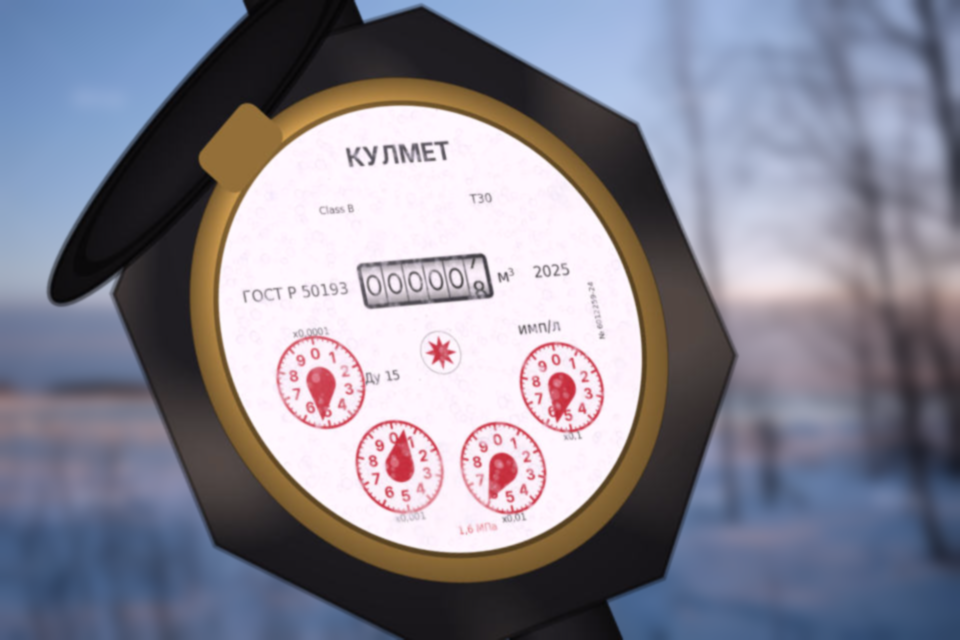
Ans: value=7.5605 unit=m³
